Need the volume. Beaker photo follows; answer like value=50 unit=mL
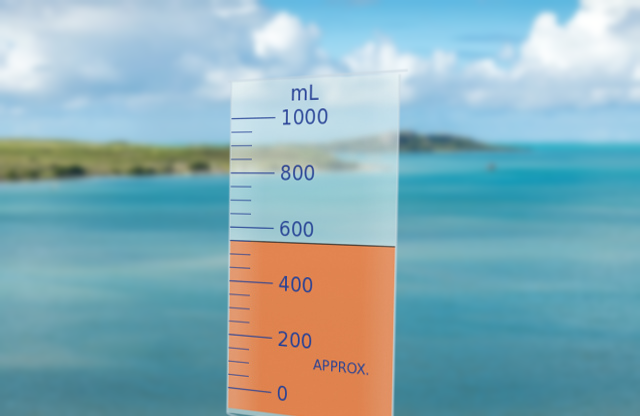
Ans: value=550 unit=mL
